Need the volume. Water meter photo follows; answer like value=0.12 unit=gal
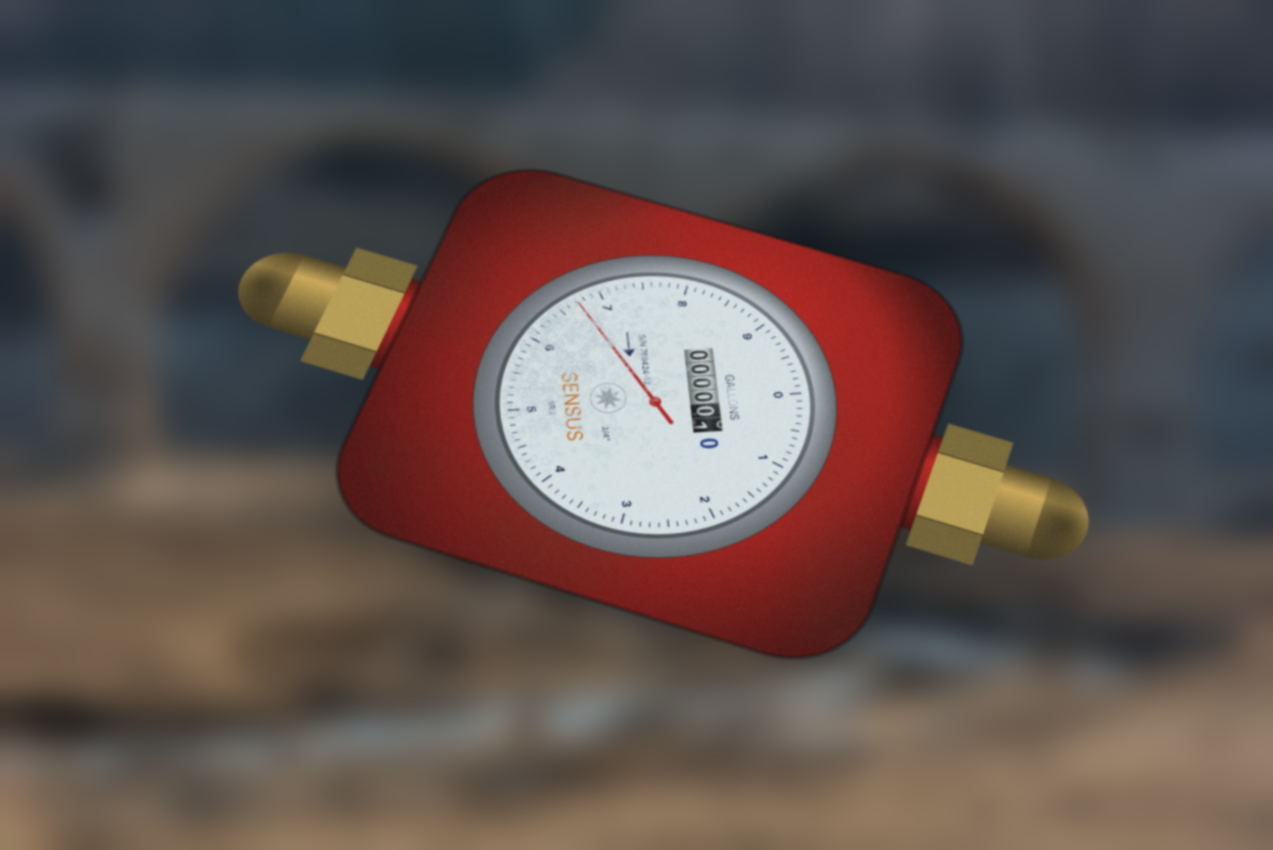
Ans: value=6.7 unit=gal
